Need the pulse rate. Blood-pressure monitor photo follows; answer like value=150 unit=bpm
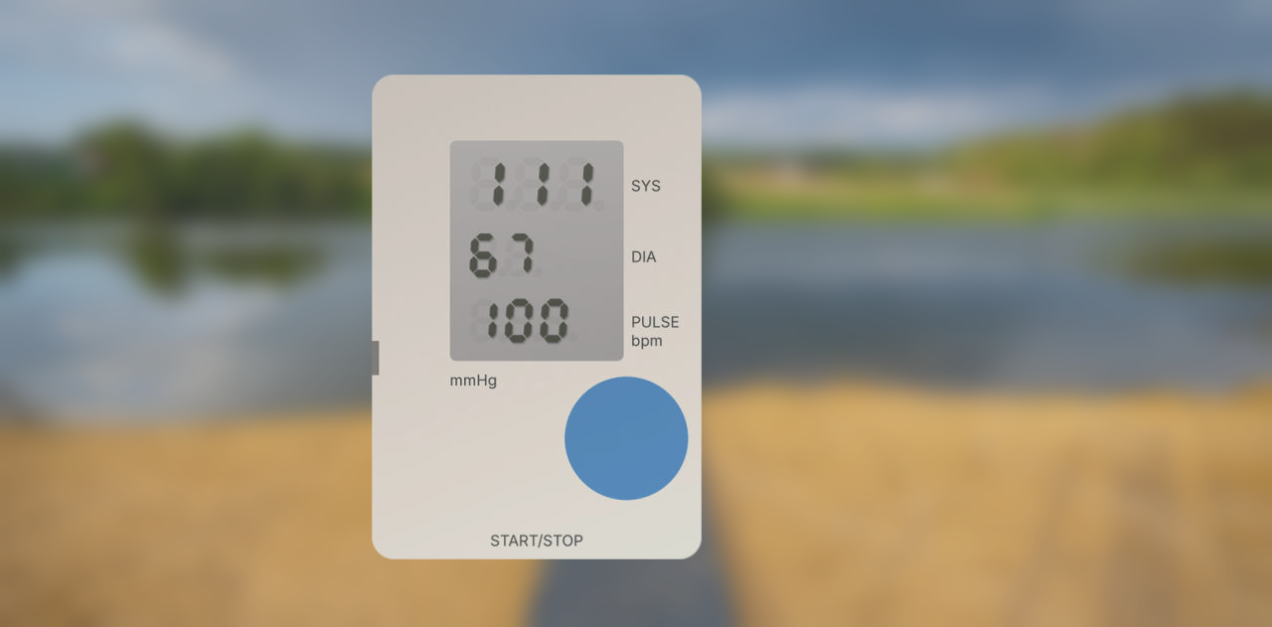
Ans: value=100 unit=bpm
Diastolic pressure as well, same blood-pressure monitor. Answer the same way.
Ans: value=67 unit=mmHg
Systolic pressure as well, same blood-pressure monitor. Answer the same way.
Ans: value=111 unit=mmHg
